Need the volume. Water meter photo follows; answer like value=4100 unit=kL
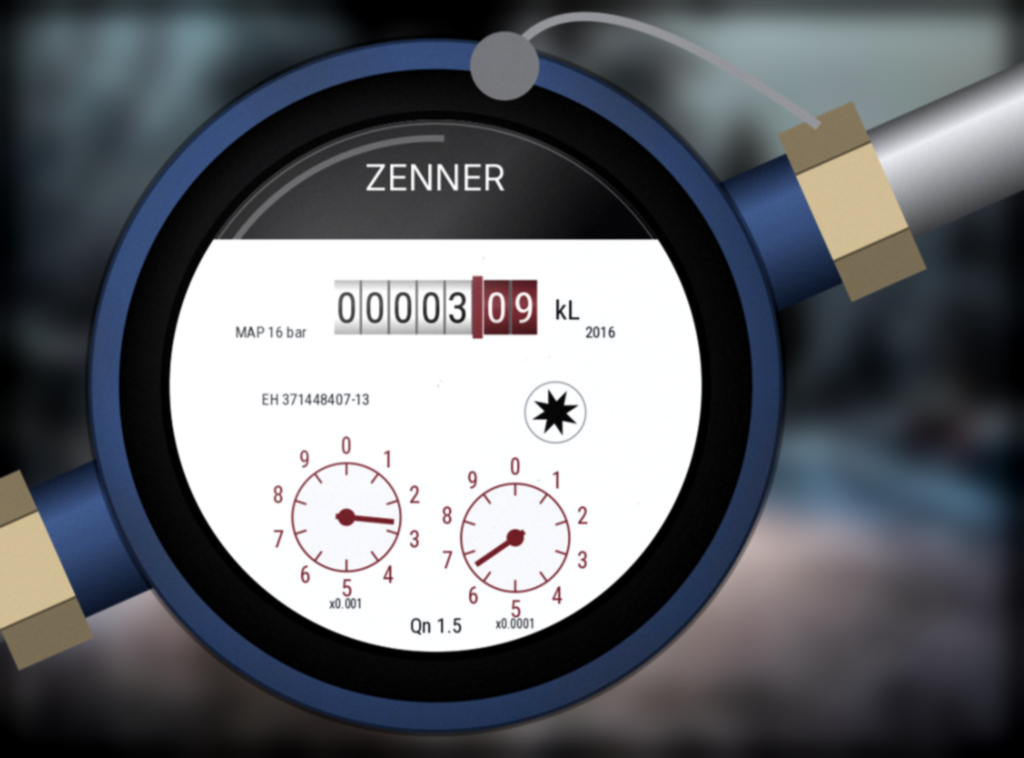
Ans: value=3.0926 unit=kL
